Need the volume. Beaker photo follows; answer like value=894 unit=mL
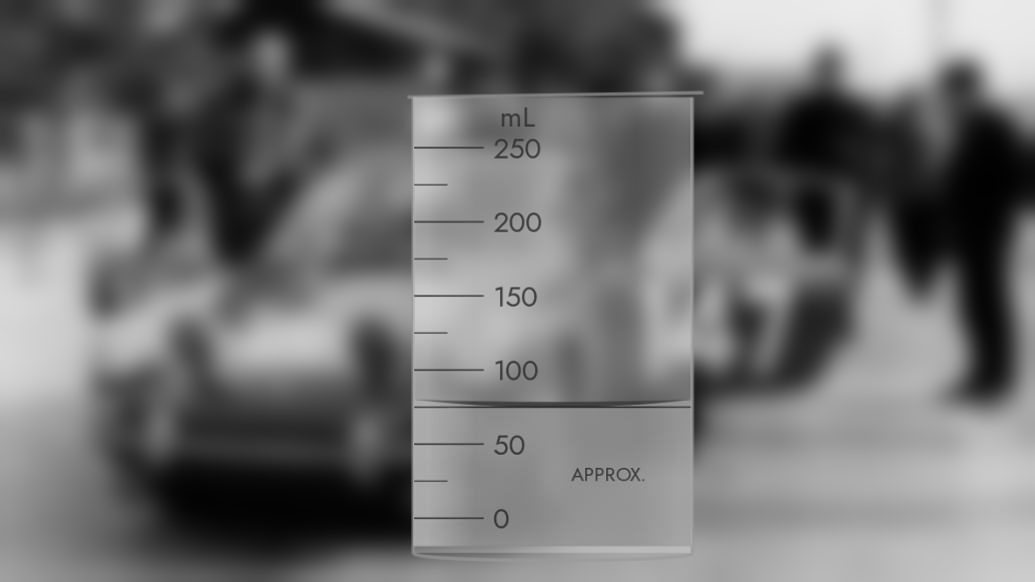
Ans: value=75 unit=mL
